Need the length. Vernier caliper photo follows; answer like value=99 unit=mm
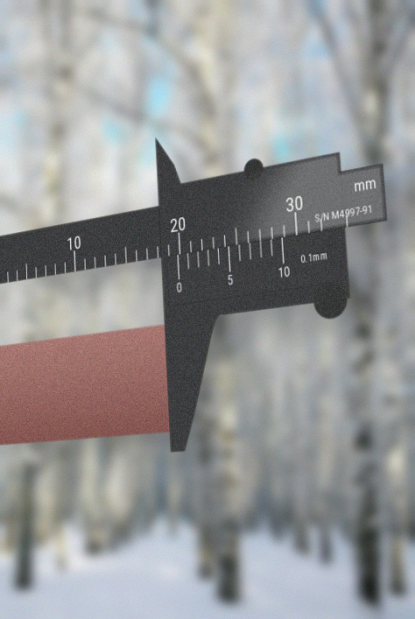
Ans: value=19.8 unit=mm
